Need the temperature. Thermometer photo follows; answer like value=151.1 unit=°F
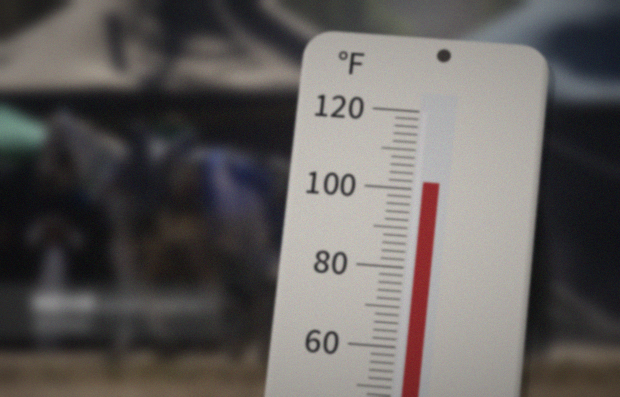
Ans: value=102 unit=°F
